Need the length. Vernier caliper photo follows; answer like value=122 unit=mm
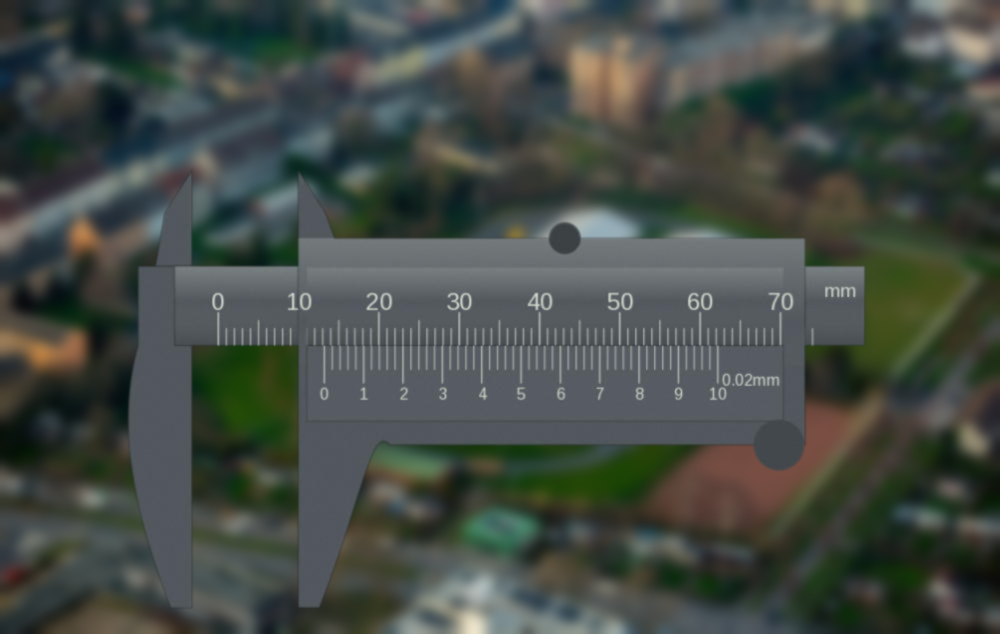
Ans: value=13.2 unit=mm
